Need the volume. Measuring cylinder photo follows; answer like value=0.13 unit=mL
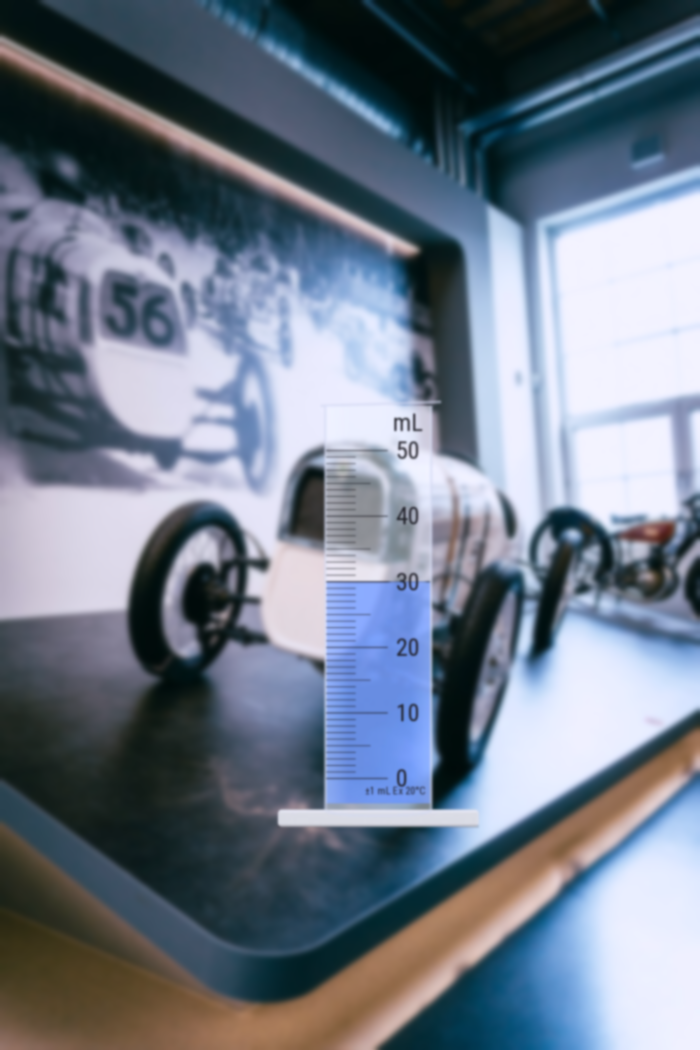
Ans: value=30 unit=mL
